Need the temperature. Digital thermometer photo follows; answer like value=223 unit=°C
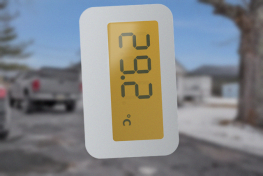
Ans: value=29.2 unit=°C
